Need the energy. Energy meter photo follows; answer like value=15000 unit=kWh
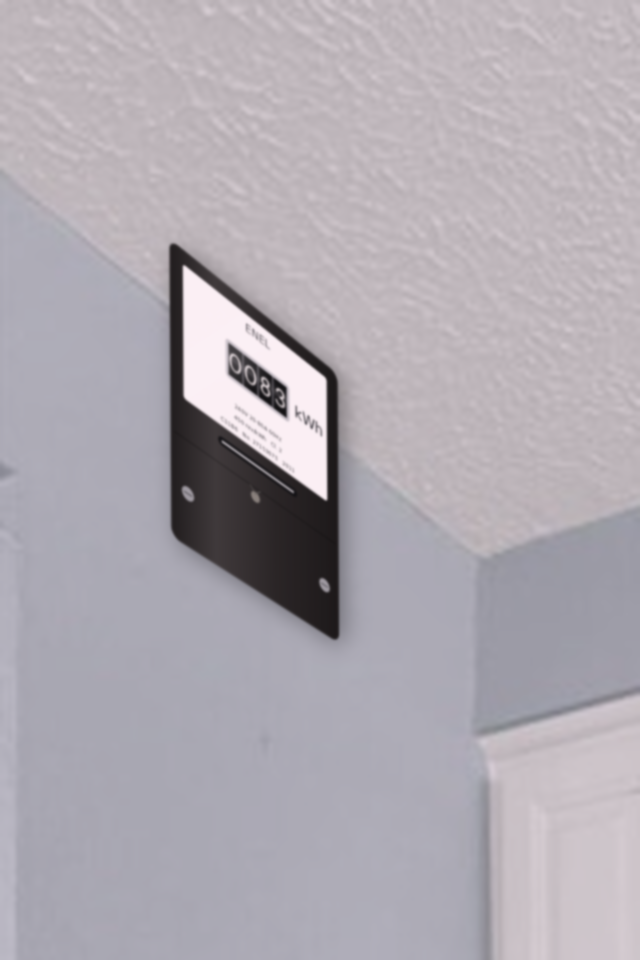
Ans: value=83 unit=kWh
